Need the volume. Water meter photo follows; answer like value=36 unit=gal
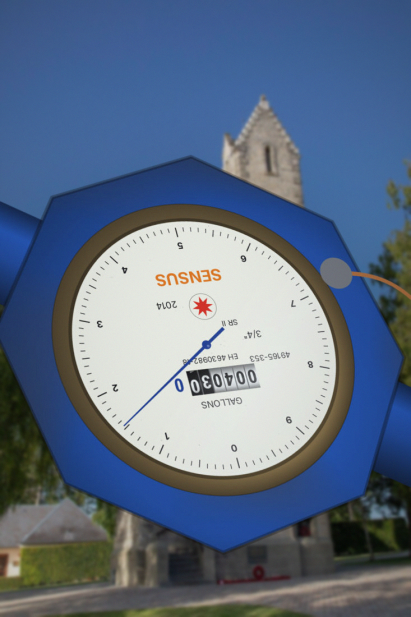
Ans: value=40301.5 unit=gal
